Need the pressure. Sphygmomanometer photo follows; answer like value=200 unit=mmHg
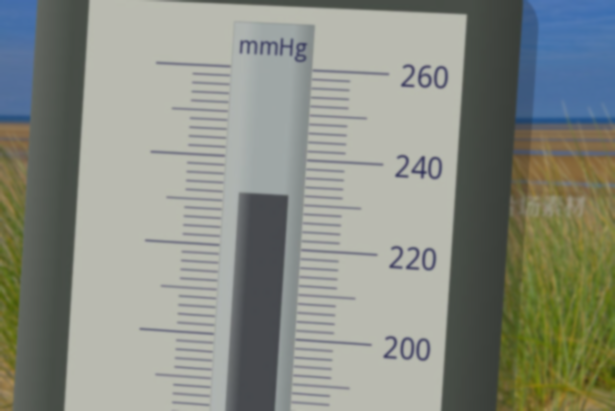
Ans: value=232 unit=mmHg
